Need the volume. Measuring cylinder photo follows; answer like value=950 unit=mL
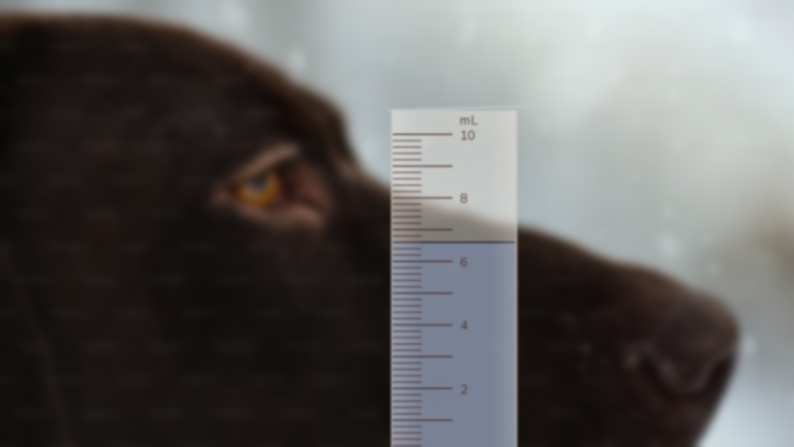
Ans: value=6.6 unit=mL
